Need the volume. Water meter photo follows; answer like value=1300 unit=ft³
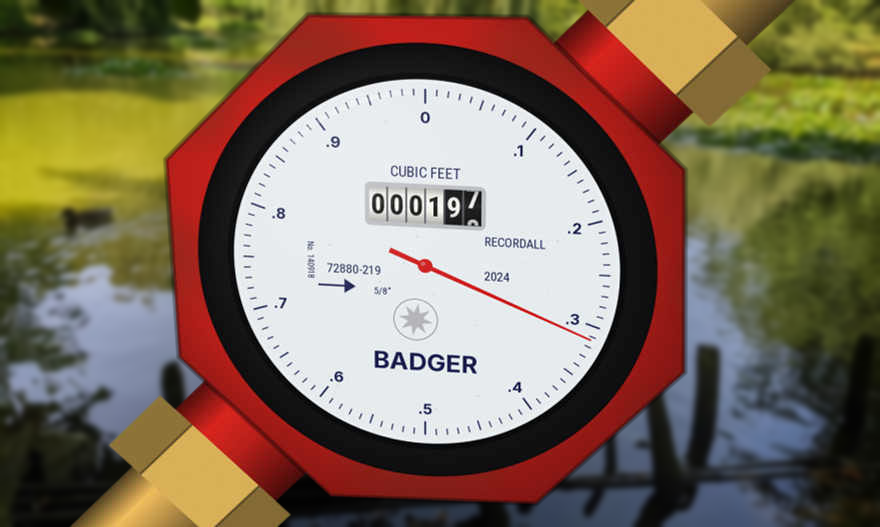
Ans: value=197.31 unit=ft³
